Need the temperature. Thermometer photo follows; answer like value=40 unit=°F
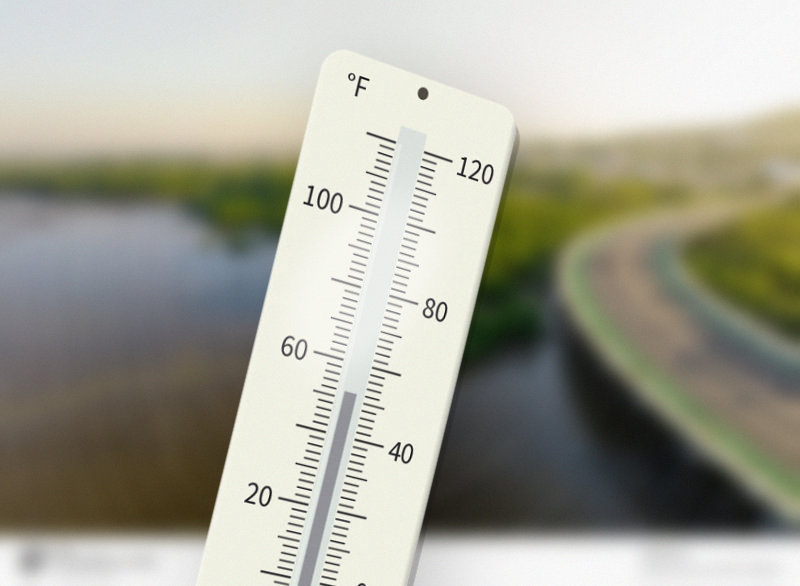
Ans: value=52 unit=°F
